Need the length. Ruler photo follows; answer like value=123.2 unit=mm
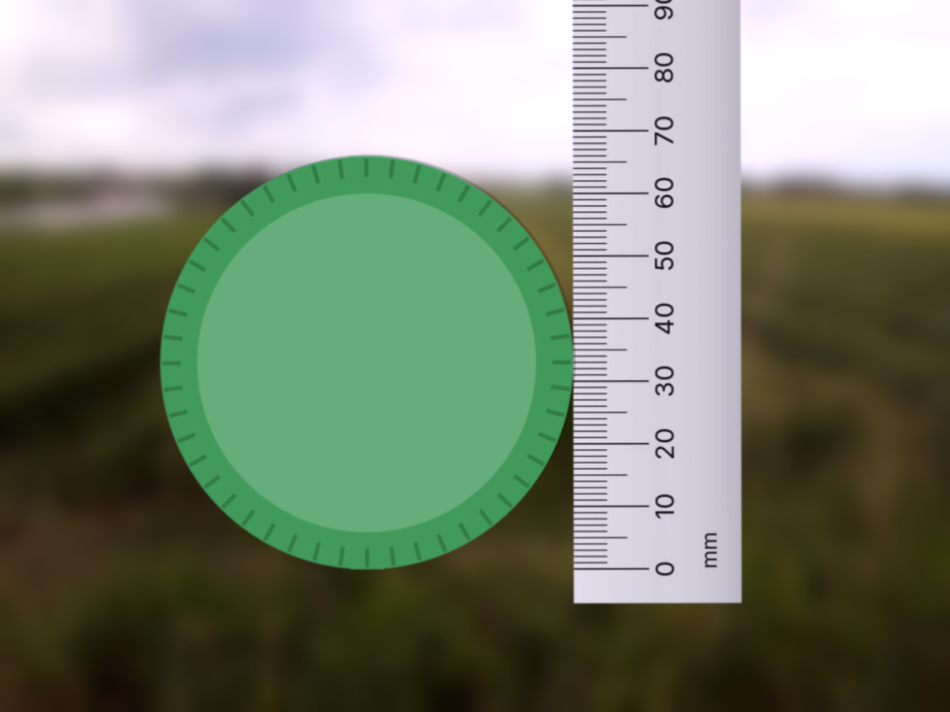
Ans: value=66 unit=mm
